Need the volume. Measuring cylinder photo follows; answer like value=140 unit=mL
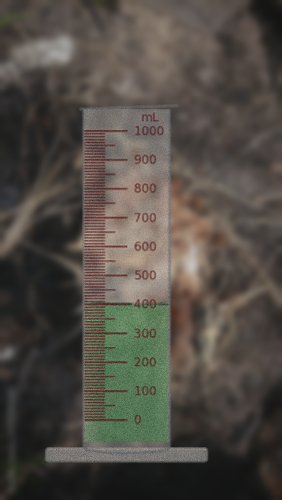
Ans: value=400 unit=mL
